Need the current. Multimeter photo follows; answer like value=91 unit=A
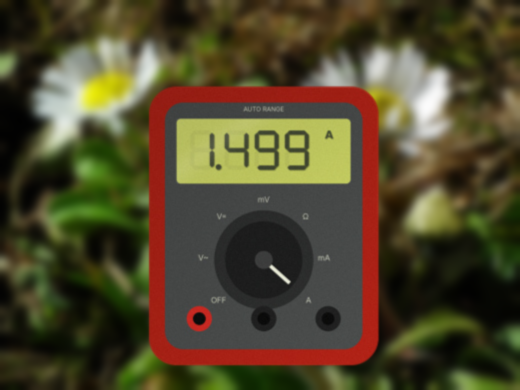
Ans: value=1.499 unit=A
